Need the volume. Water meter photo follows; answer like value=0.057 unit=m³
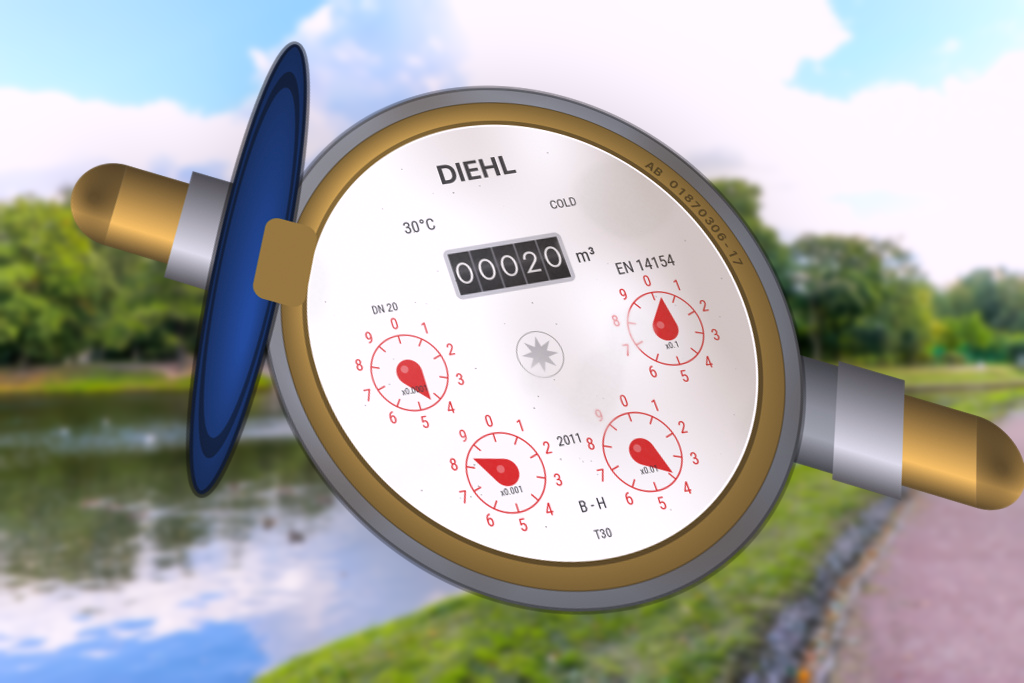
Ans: value=20.0384 unit=m³
